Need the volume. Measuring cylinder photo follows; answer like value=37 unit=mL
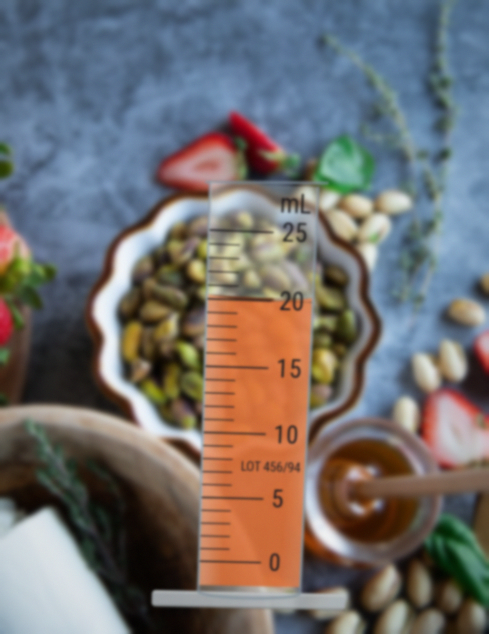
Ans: value=20 unit=mL
